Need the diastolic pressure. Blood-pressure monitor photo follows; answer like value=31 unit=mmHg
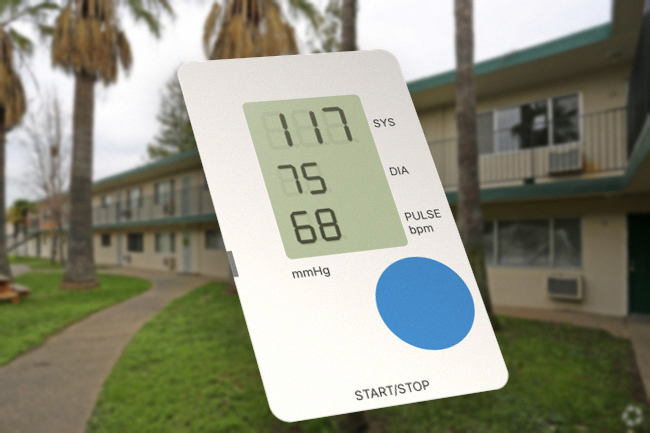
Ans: value=75 unit=mmHg
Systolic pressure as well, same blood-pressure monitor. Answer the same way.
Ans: value=117 unit=mmHg
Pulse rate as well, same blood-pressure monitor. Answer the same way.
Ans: value=68 unit=bpm
